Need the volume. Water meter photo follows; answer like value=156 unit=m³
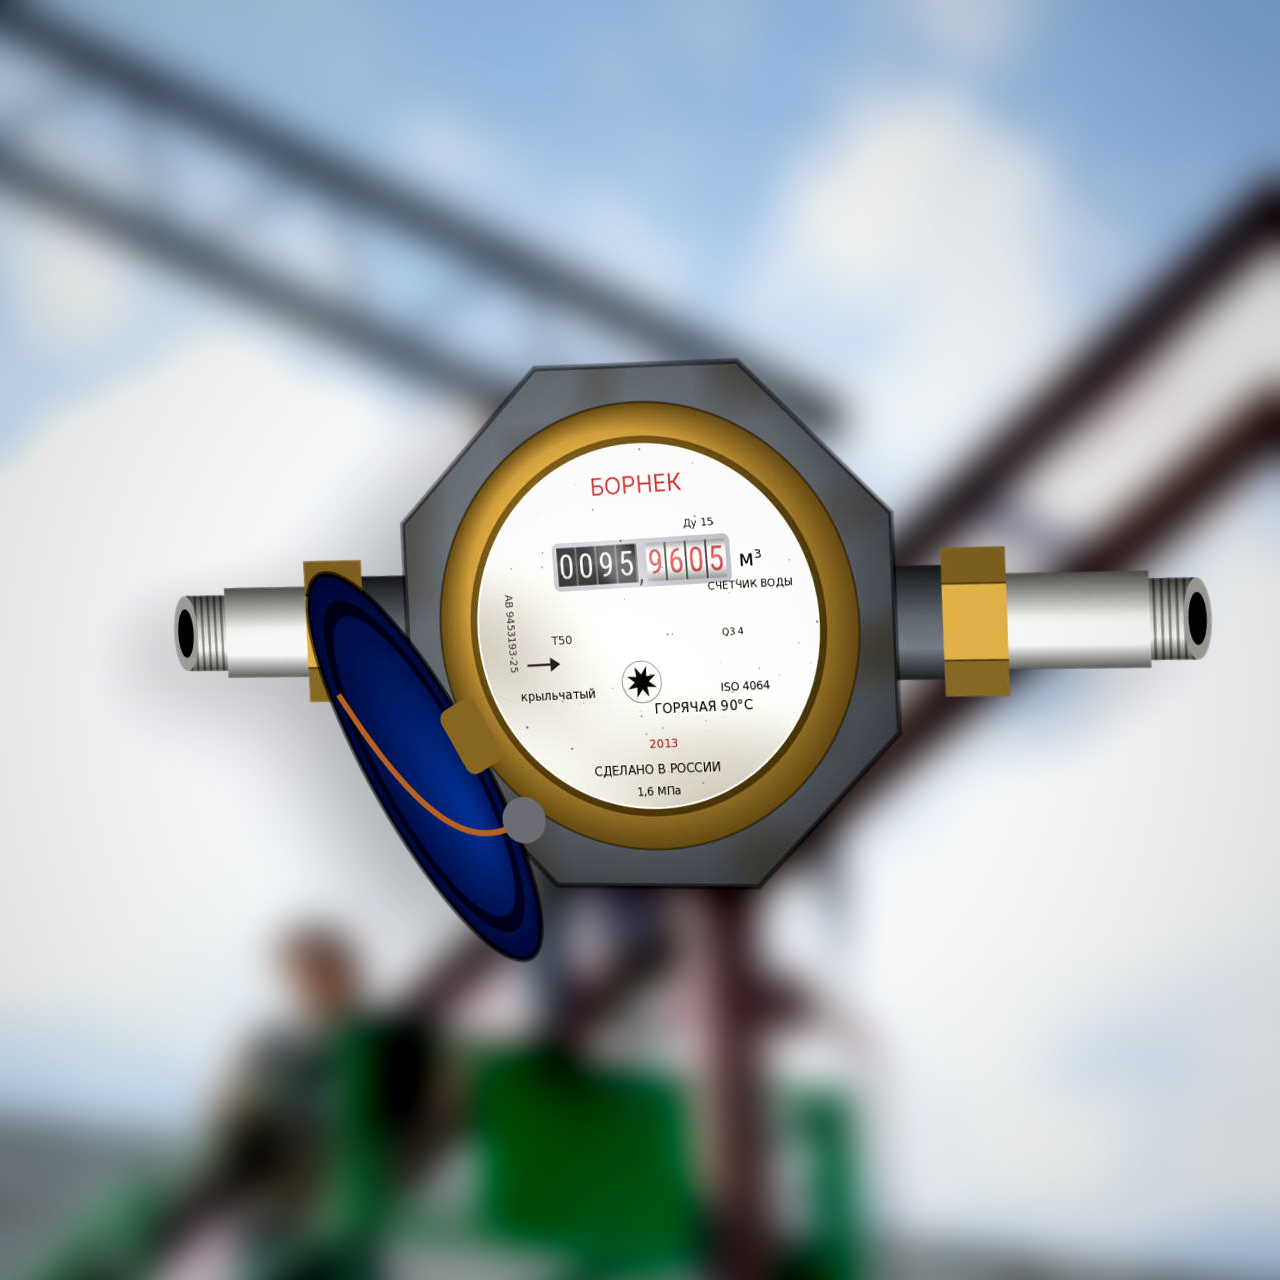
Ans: value=95.9605 unit=m³
